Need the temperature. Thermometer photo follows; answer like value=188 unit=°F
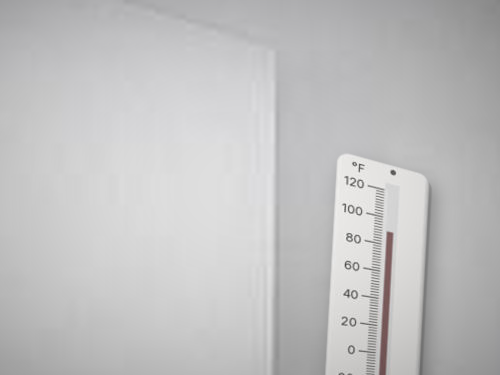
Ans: value=90 unit=°F
